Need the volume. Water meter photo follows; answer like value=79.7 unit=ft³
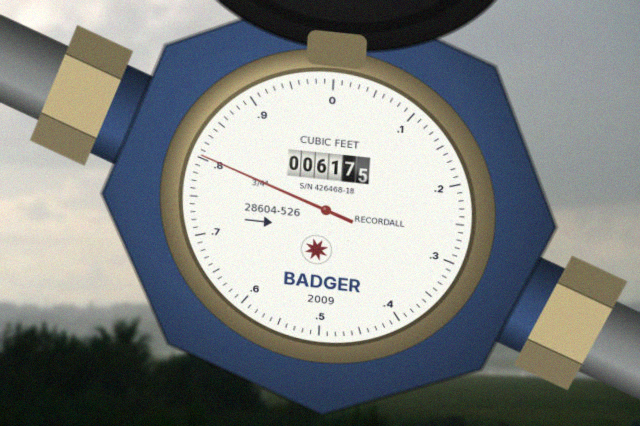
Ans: value=6174.80 unit=ft³
